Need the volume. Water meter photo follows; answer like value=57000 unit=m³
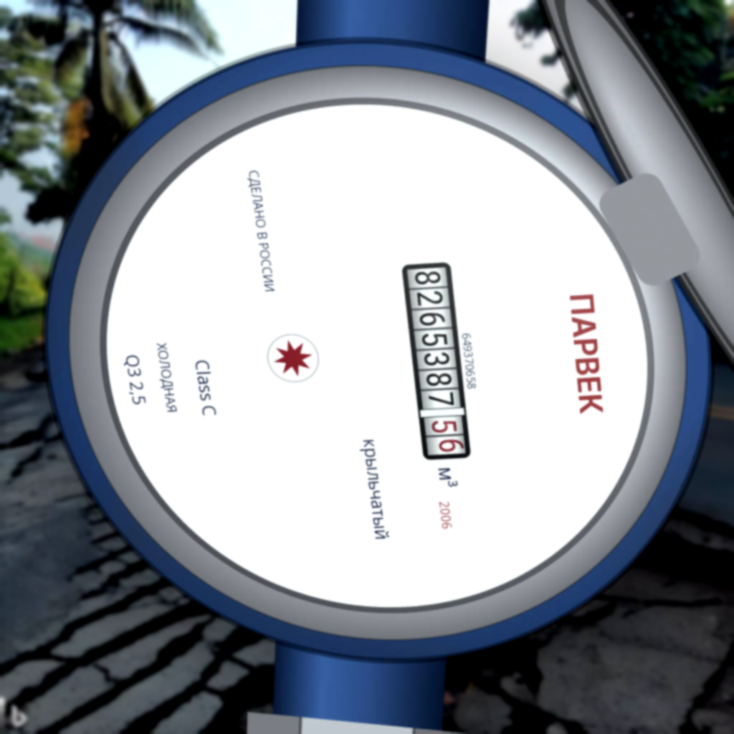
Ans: value=8265387.56 unit=m³
